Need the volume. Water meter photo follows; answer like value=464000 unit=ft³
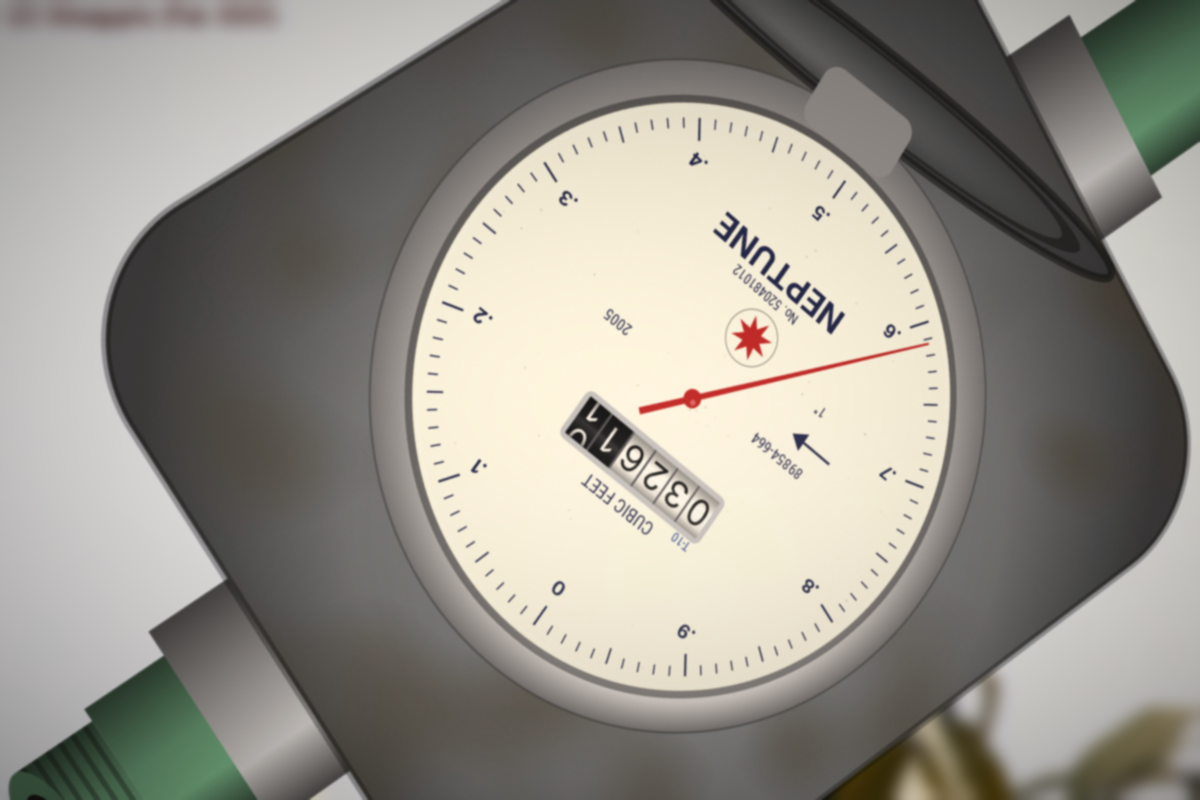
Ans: value=32610.61 unit=ft³
